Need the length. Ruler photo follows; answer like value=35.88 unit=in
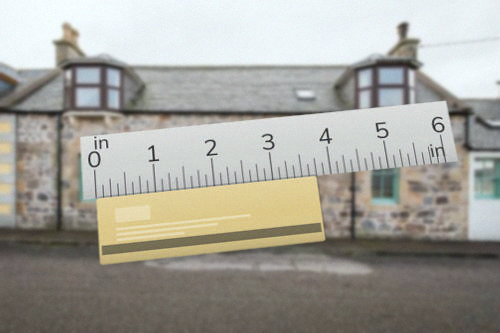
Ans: value=3.75 unit=in
